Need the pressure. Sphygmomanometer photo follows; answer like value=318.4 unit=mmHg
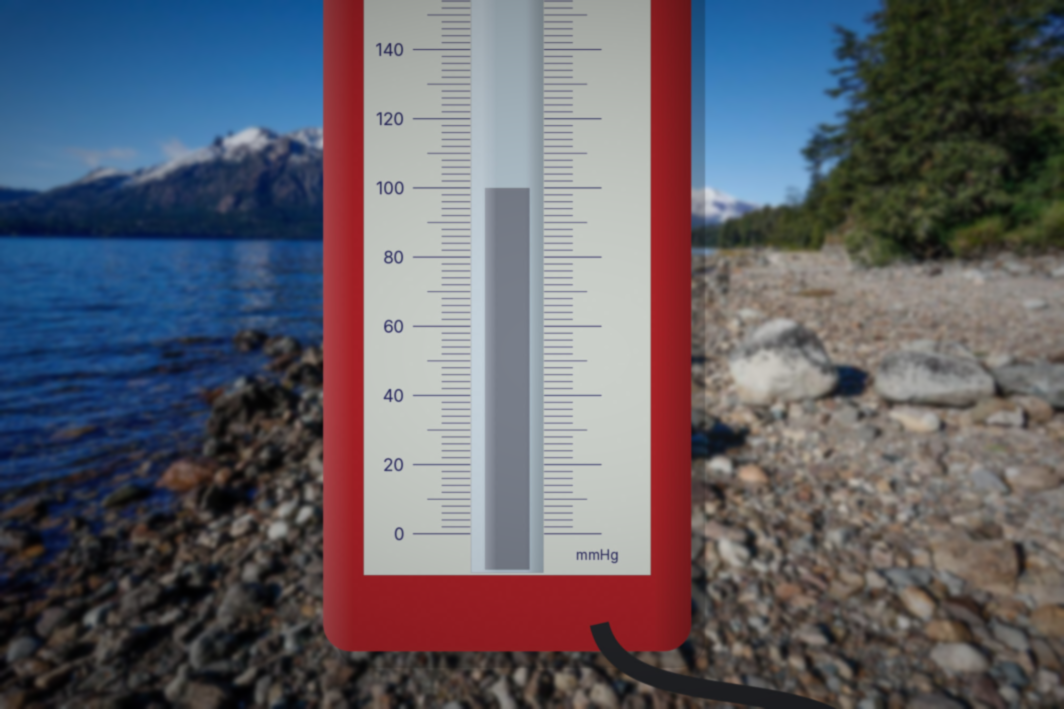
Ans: value=100 unit=mmHg
